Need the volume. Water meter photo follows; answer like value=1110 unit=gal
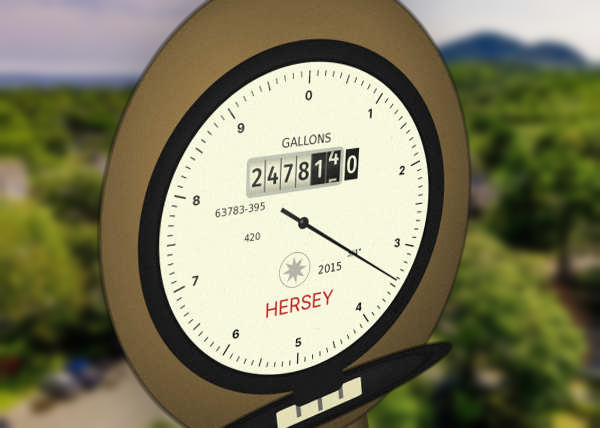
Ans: value=2478143.4 unit=gal
